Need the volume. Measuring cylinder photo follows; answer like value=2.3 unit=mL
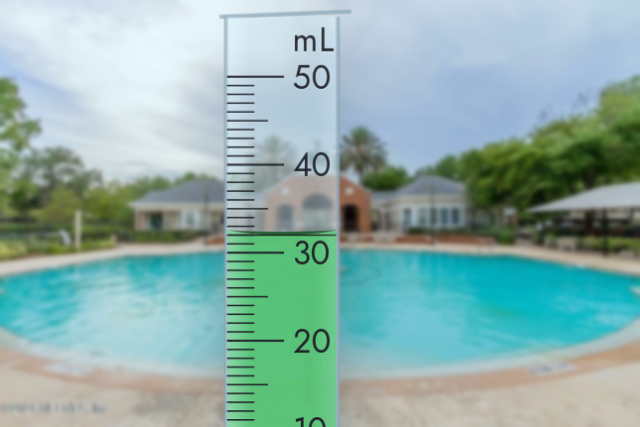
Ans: value=32 unit=mL
